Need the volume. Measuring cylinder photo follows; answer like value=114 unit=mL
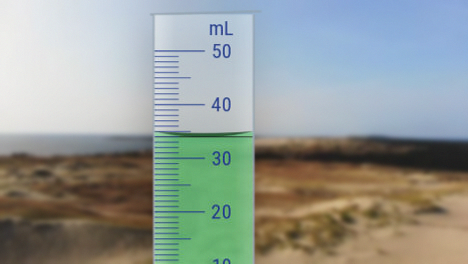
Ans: value=34 unit=mL
